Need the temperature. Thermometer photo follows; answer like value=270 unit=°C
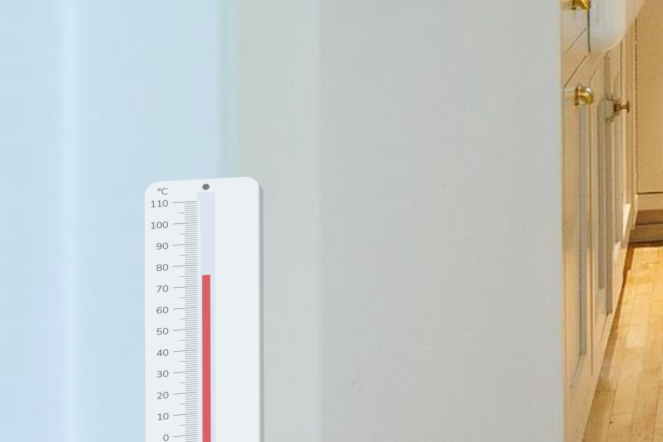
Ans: value=75 unit=°C
